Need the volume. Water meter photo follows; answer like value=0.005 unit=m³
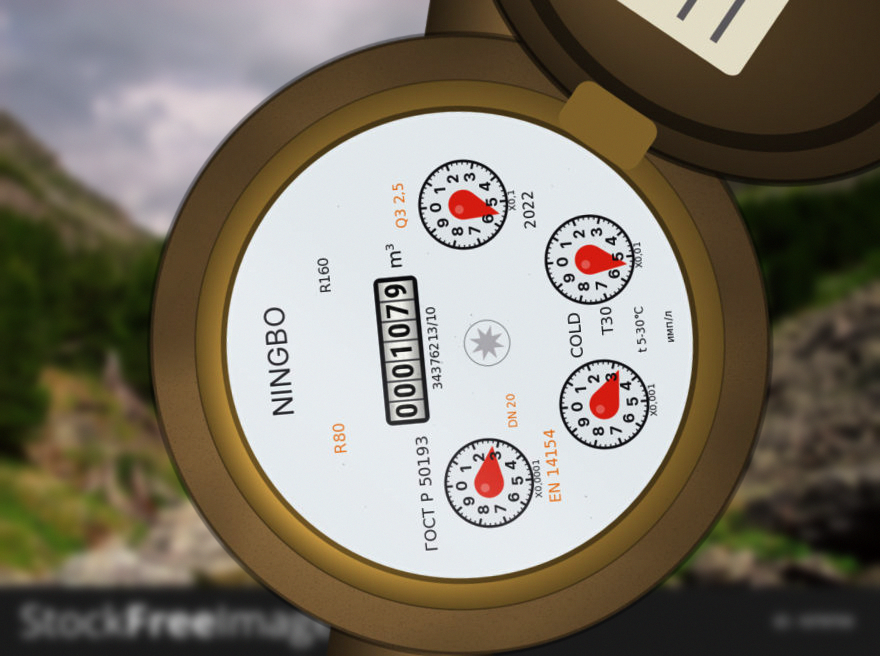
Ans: value=1079.5532 unit=m³
